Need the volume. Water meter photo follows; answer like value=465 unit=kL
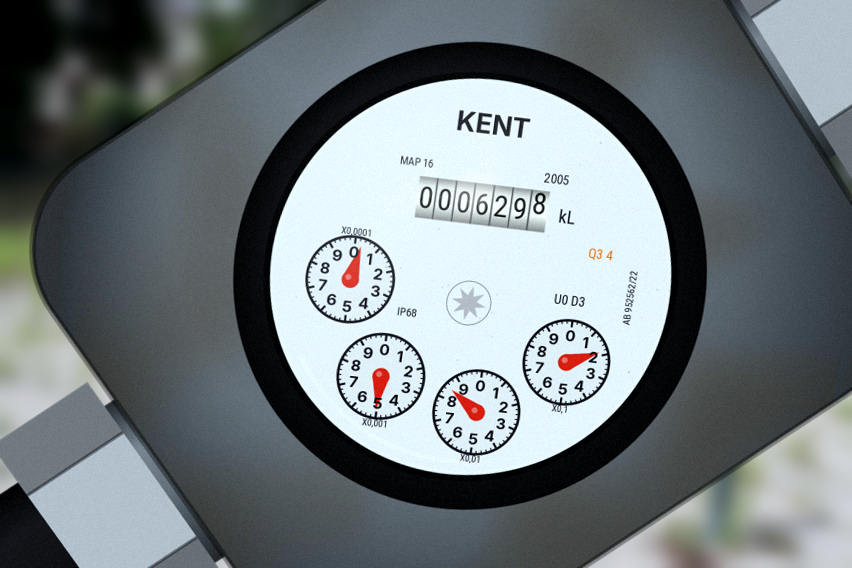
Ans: value=6298.1850 unit=kL
